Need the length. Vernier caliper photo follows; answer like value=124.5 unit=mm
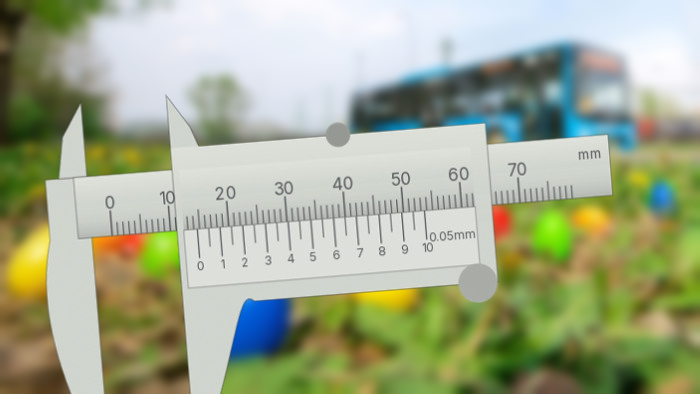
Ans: value=14.6 unit=mm
